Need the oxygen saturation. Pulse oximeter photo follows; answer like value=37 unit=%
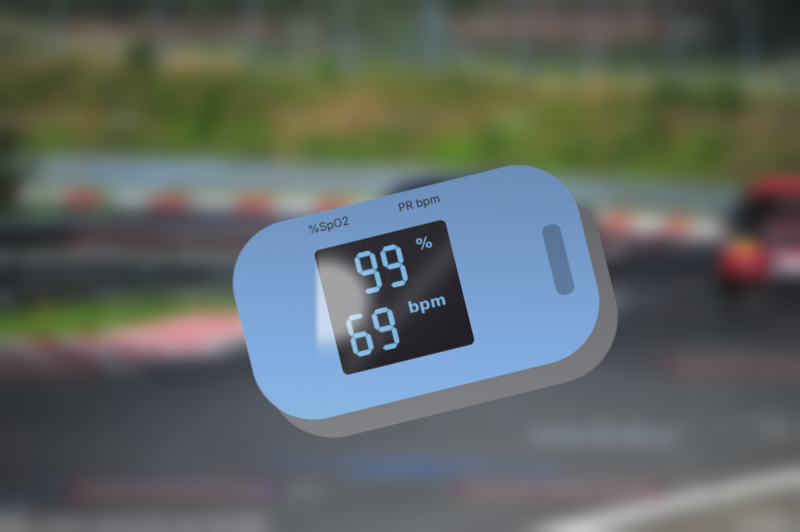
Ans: value=99 unit=%
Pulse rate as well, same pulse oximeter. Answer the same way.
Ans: value=69 unit=bpm
